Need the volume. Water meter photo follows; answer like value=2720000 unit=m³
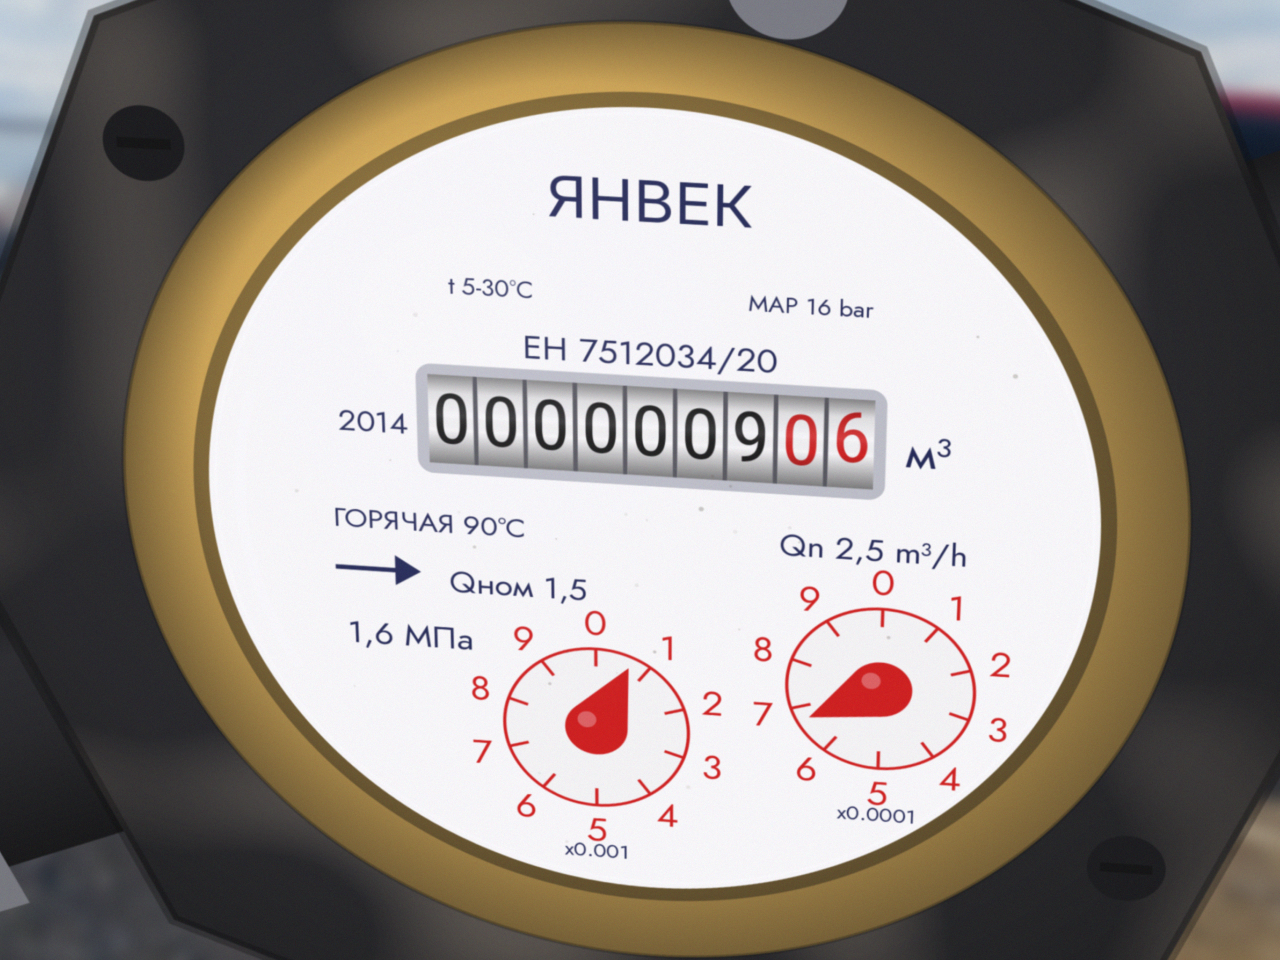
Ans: value=9.0606 unit=m³
